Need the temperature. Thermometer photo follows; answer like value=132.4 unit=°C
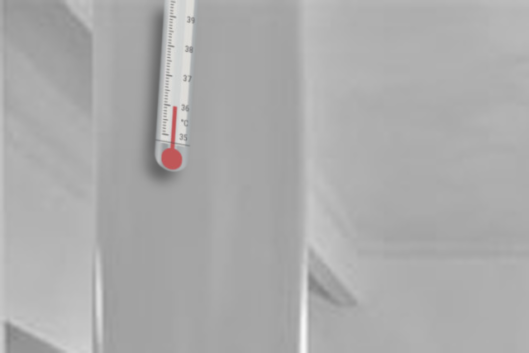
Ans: value=36 unit=°C
